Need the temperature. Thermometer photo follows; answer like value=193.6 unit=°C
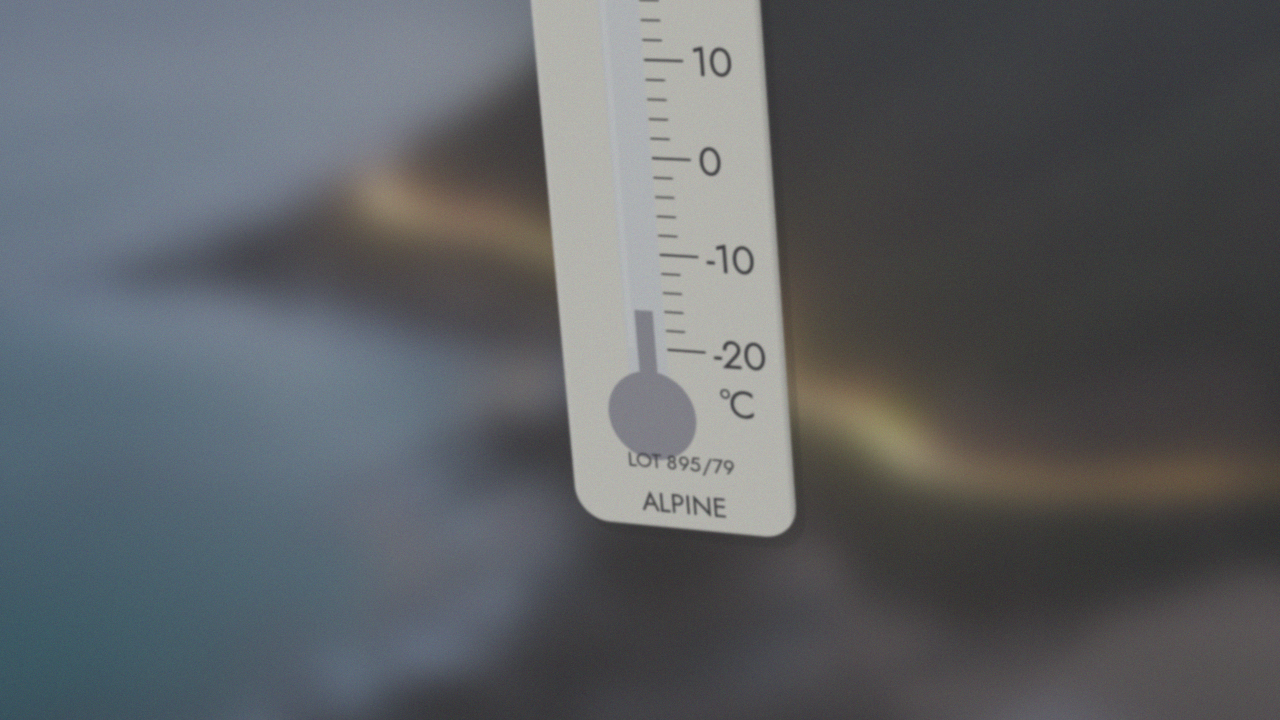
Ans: value=-16 unit=°C
